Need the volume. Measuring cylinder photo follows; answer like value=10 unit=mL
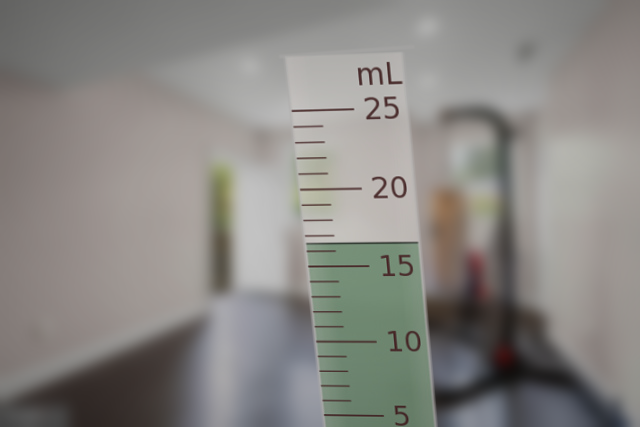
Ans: value=16.5 unit=mL
